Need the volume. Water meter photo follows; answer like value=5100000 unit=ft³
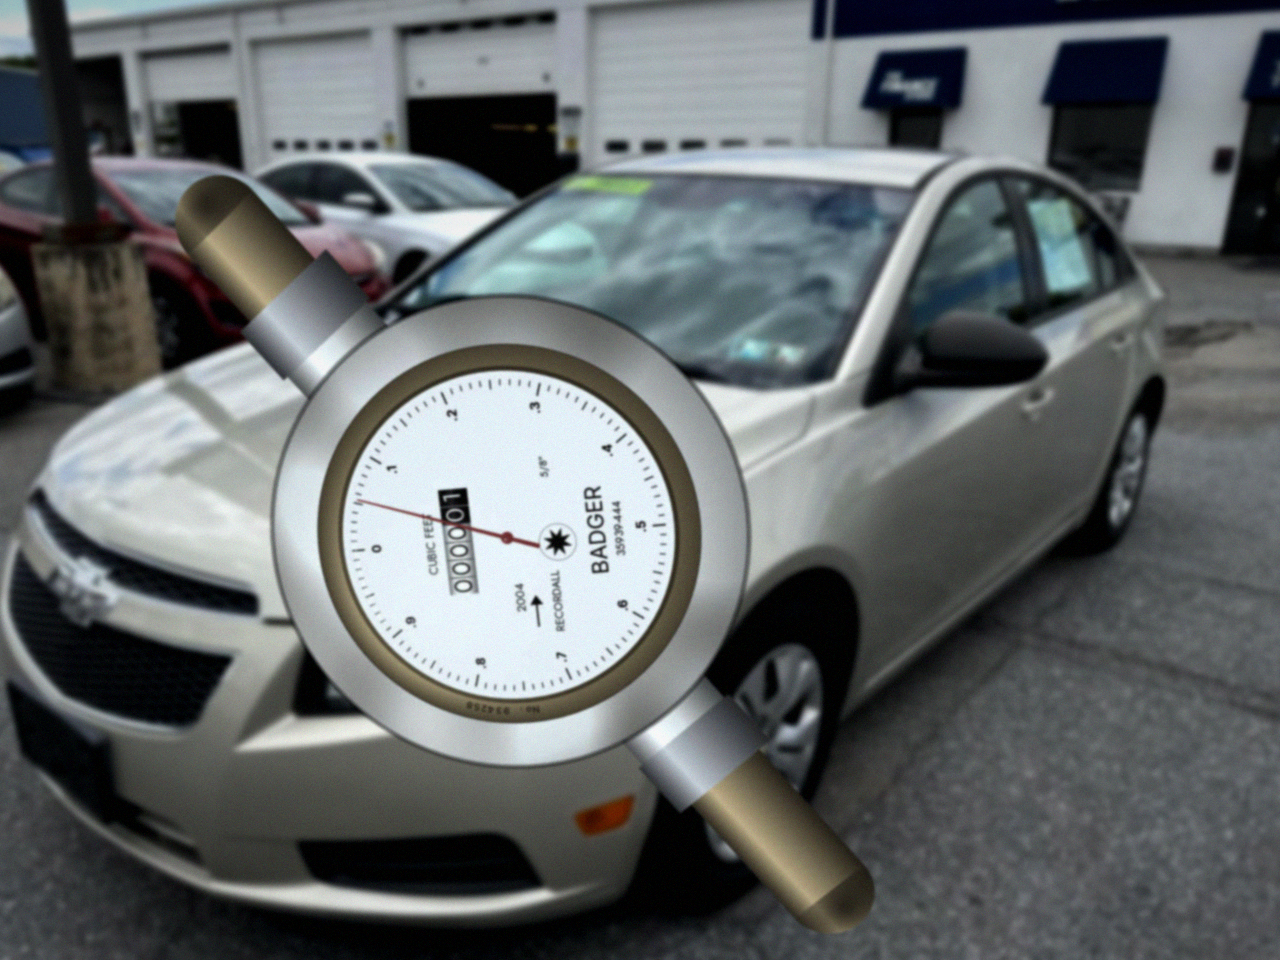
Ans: value=1.05 unit=ft³
